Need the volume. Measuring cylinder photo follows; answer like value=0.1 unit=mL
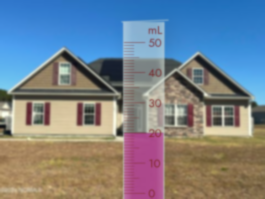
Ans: value=20 unit=mL
